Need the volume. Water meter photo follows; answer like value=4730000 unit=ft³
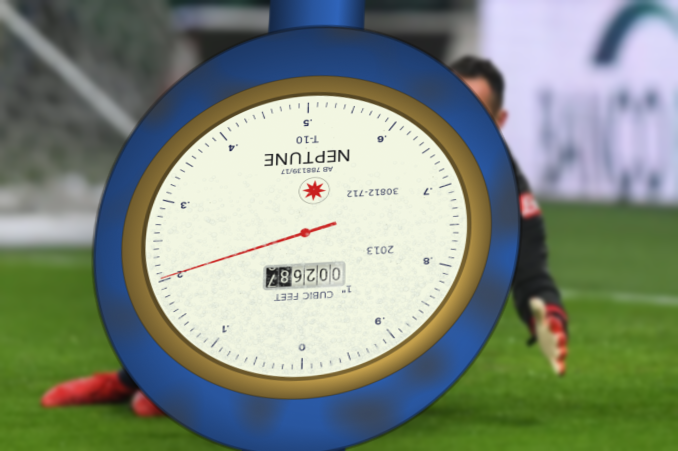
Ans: value=2687.20 unit=ft³
